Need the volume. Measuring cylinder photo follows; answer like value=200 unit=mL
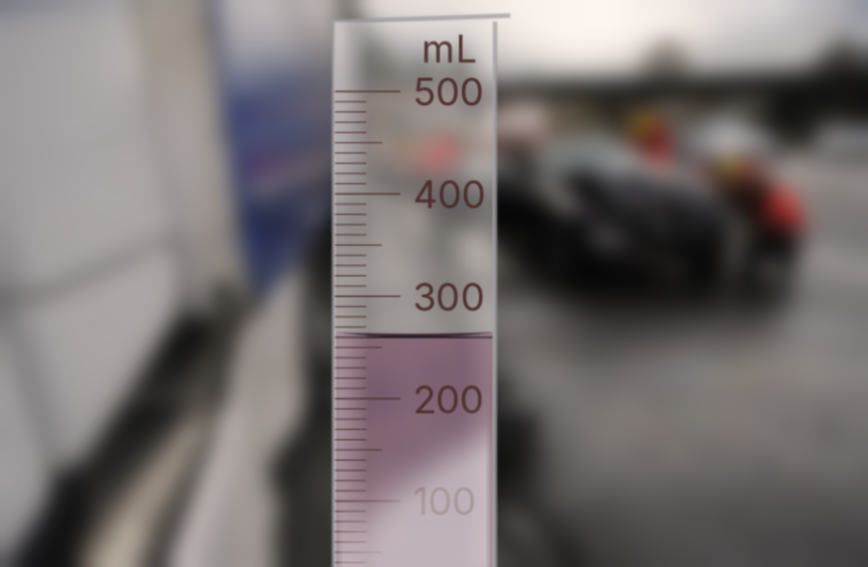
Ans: value=260 unit=mL
